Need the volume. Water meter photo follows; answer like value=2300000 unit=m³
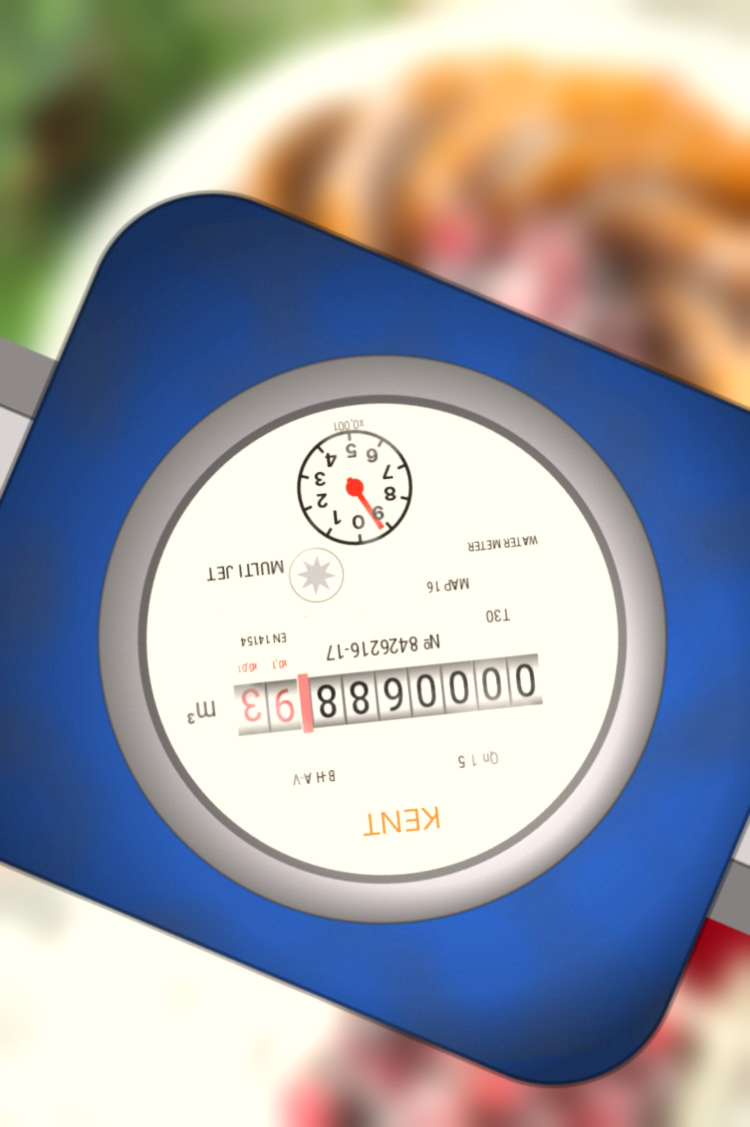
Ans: value=688.929 unit=m³
